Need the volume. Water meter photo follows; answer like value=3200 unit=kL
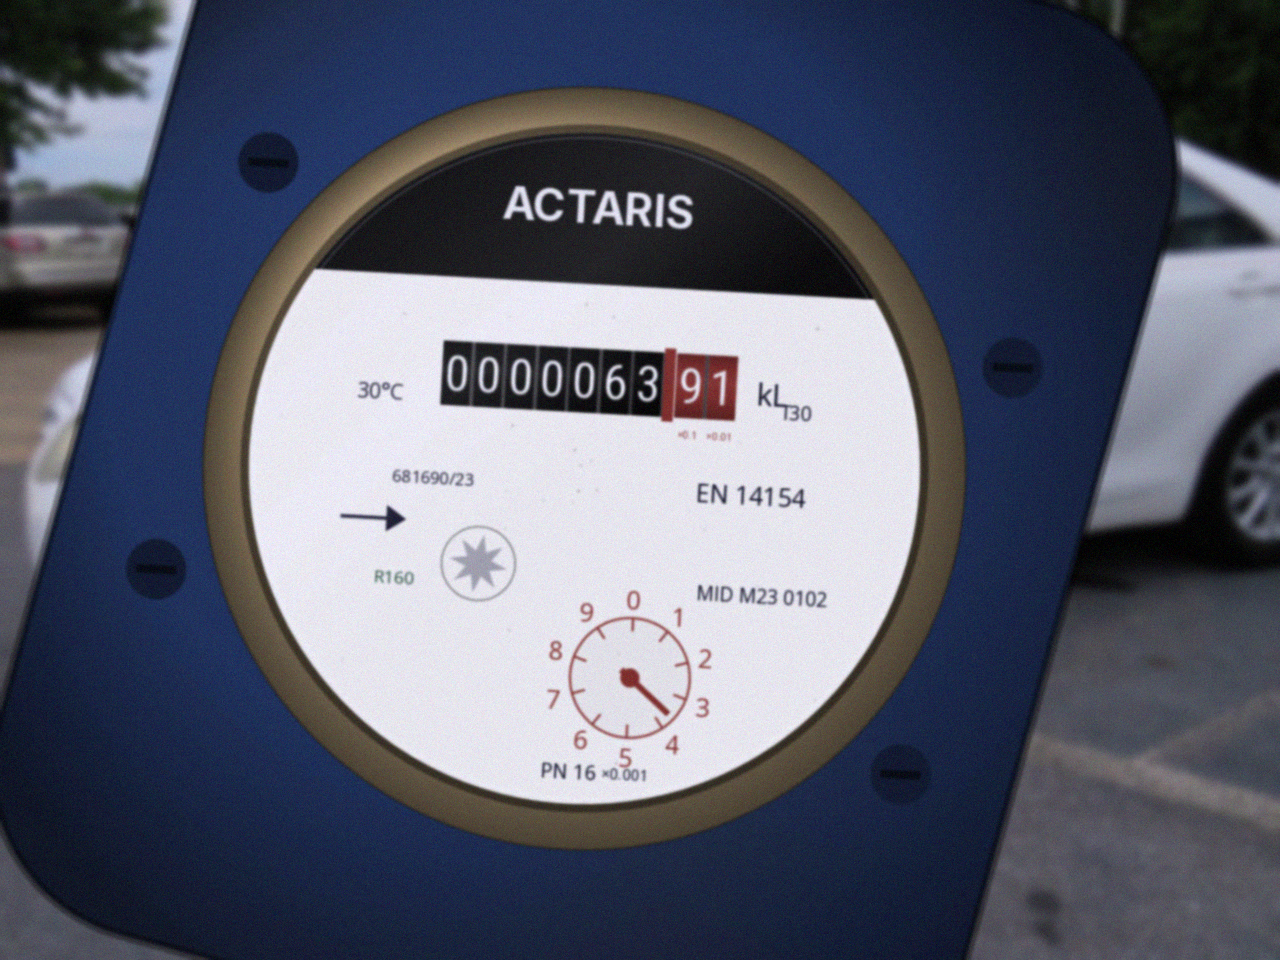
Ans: value=63.913 unit=kL
